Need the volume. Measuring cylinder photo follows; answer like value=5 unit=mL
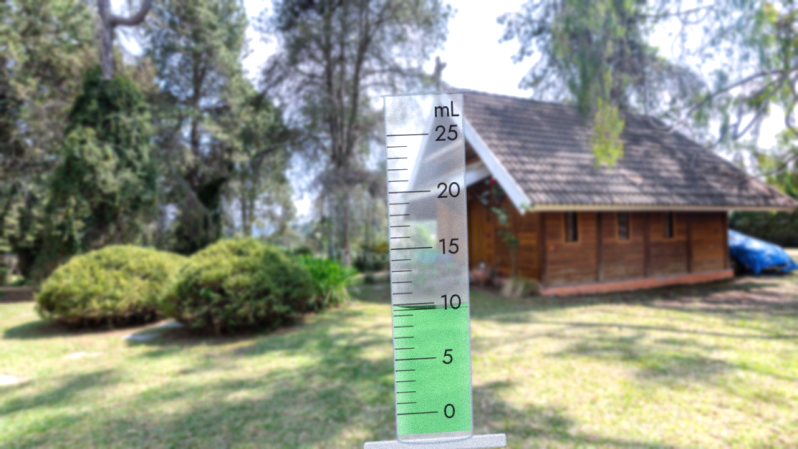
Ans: value=9.5 unit=mL
